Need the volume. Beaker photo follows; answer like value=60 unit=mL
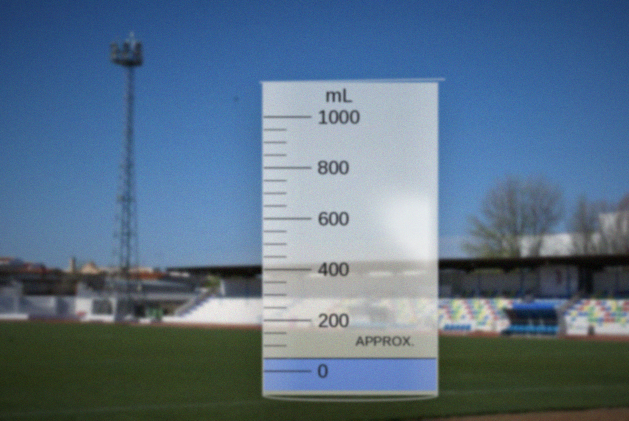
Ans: value=50 unit=mL
